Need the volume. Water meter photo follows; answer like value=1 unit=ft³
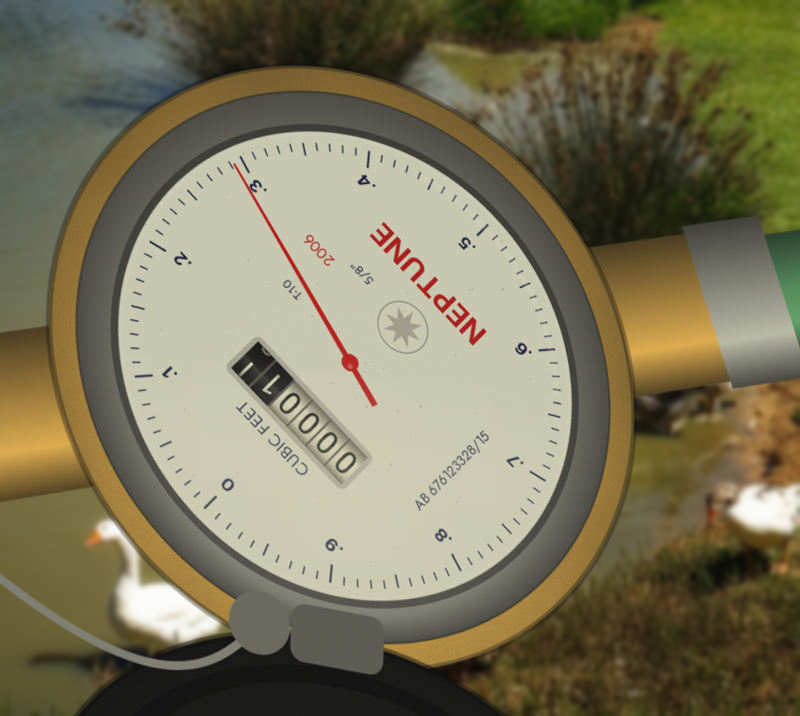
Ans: value=11.29 unit=ft³
